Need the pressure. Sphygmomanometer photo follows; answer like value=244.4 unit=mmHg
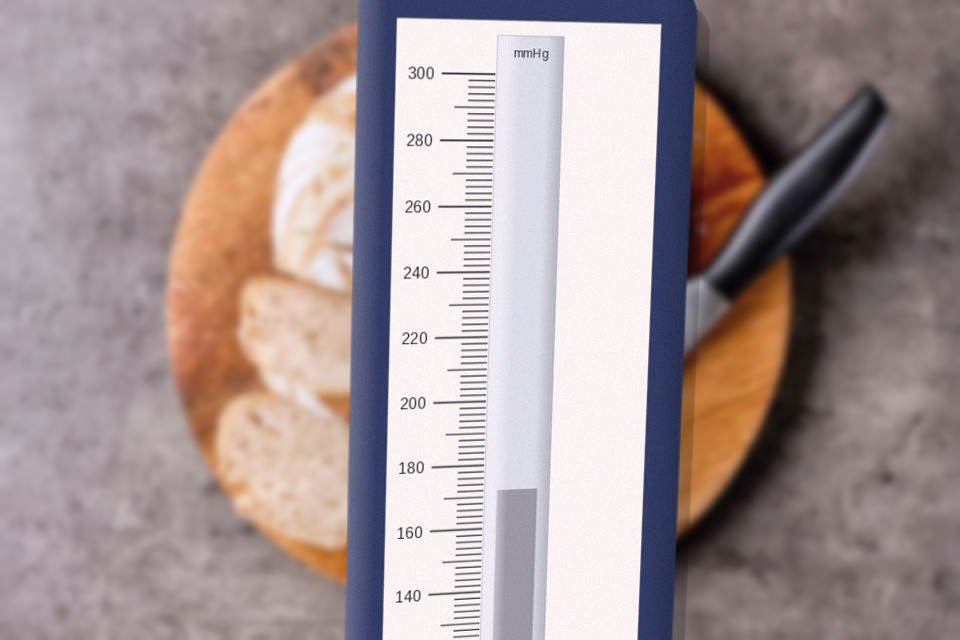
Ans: value=172 unit=mmHg
